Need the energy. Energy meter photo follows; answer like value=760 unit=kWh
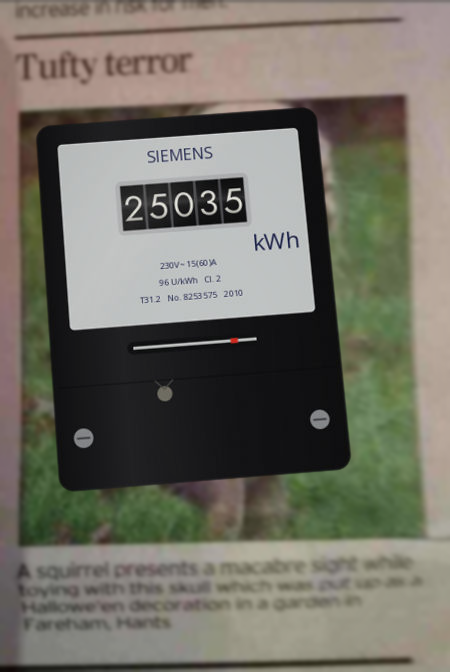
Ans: value=25035 unit=kWh
